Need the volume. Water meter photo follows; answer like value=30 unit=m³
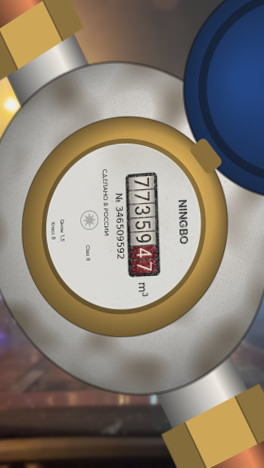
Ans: value=77359.47 unit=m³
